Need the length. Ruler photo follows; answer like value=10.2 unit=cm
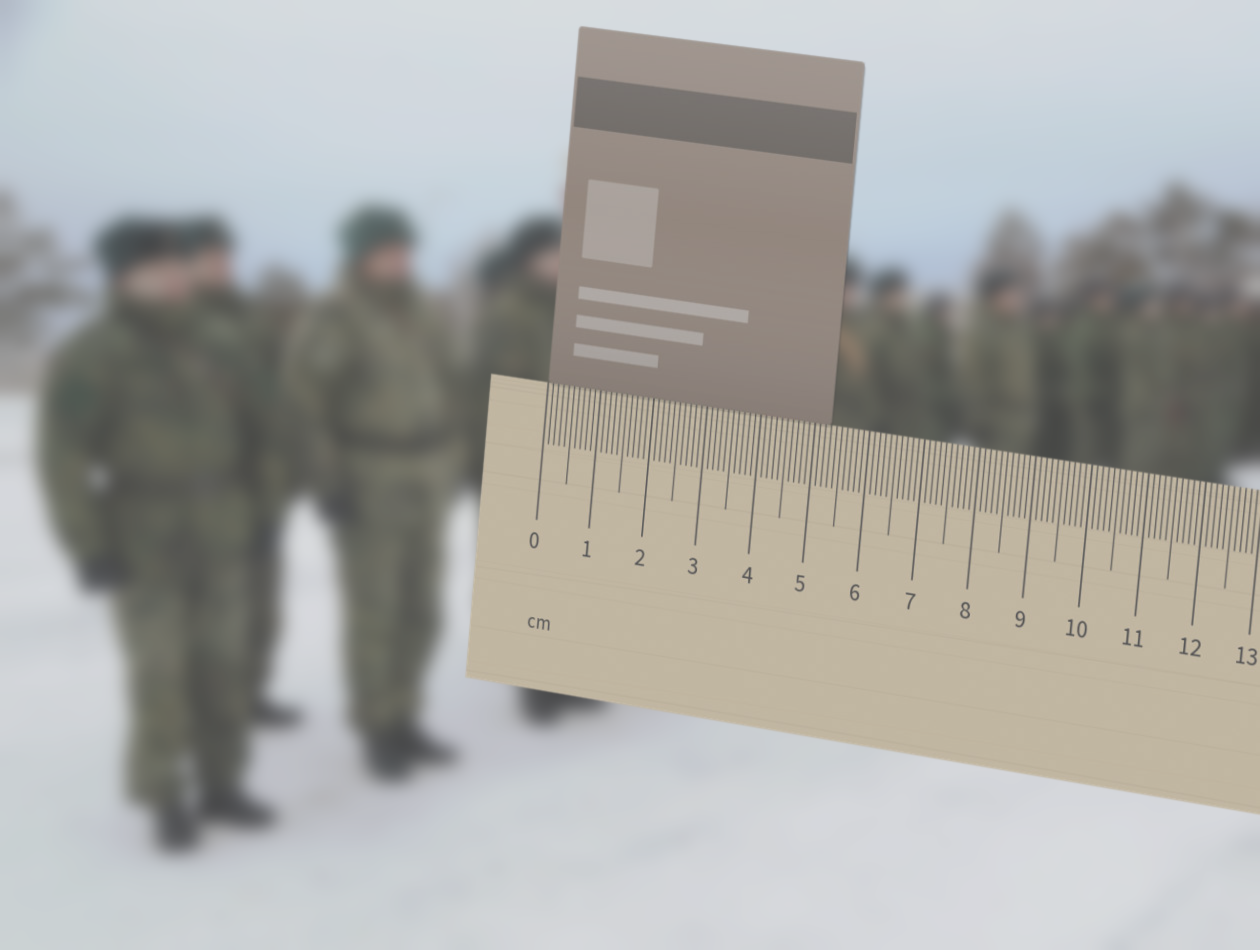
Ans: value=5.3 unit=cm
